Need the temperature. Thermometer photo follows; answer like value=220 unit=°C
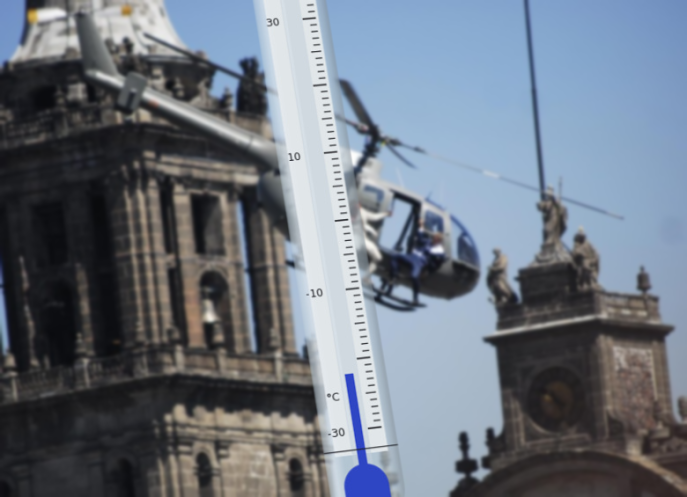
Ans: value=-22 unit=°C
